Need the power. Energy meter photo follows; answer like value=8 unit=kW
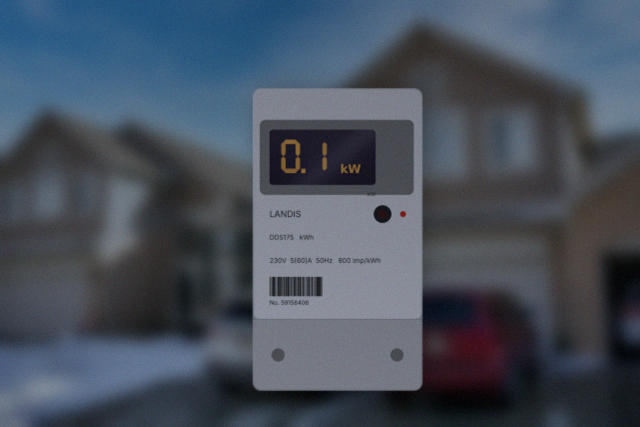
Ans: value=0.1 unit=kW
